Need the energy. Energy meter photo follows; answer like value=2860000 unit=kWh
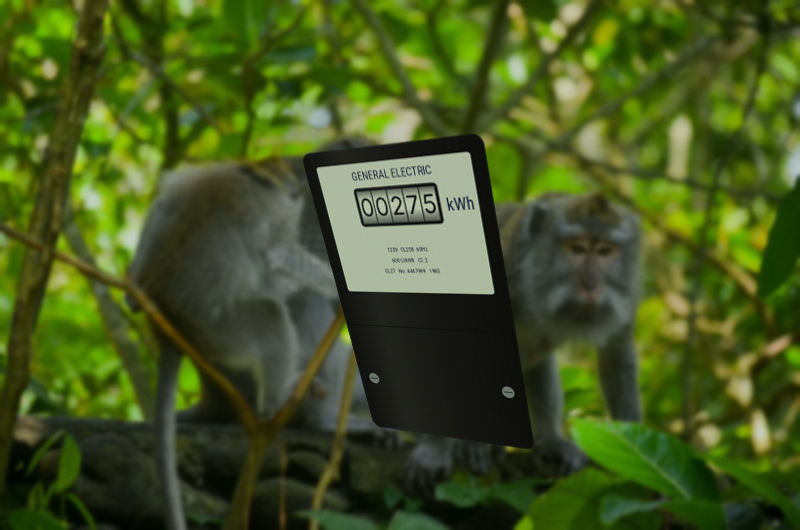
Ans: value=275 unit=kWh
